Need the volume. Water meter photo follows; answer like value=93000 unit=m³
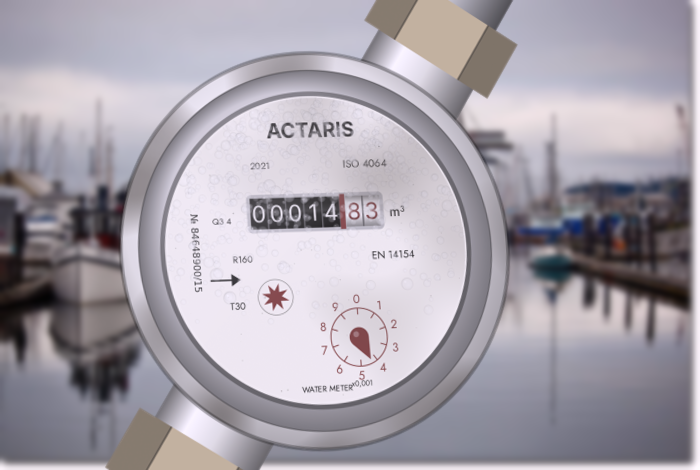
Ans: value=14.834 unit=m³
